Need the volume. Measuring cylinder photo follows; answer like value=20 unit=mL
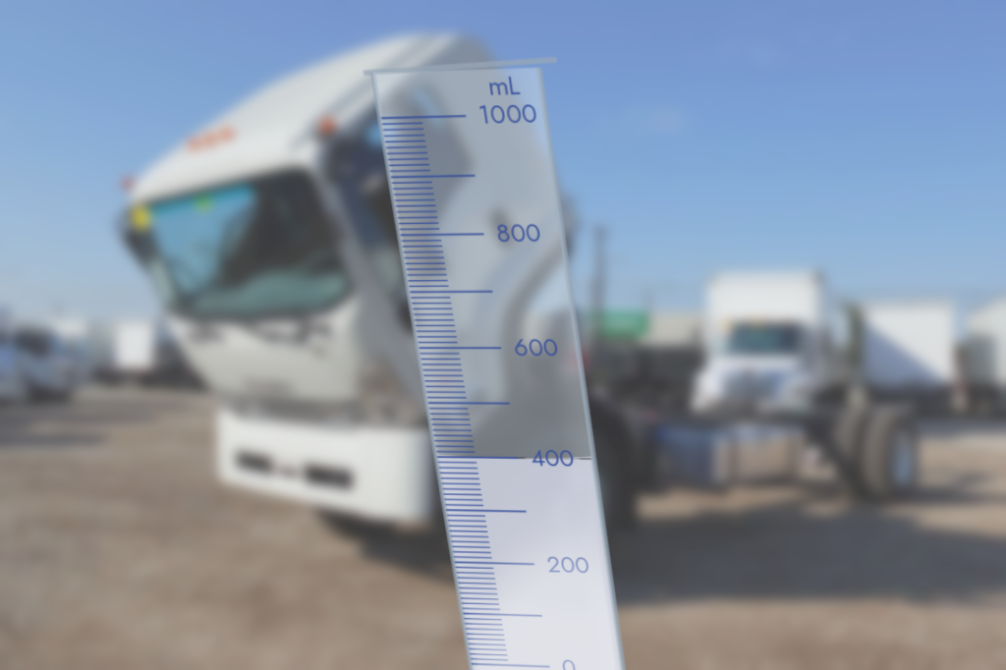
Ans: value=400 unit=mL
